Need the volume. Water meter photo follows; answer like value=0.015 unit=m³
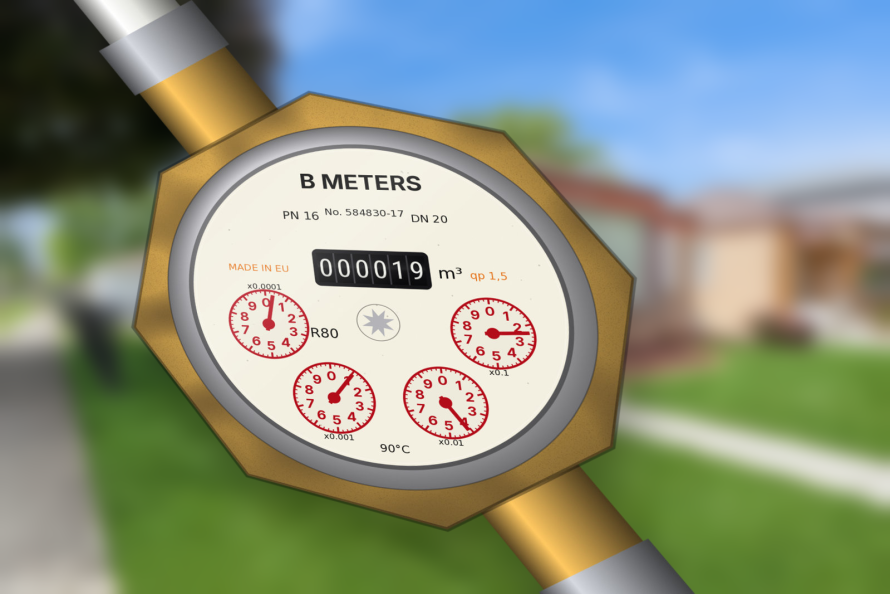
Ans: value=19.2410 unit=m³
